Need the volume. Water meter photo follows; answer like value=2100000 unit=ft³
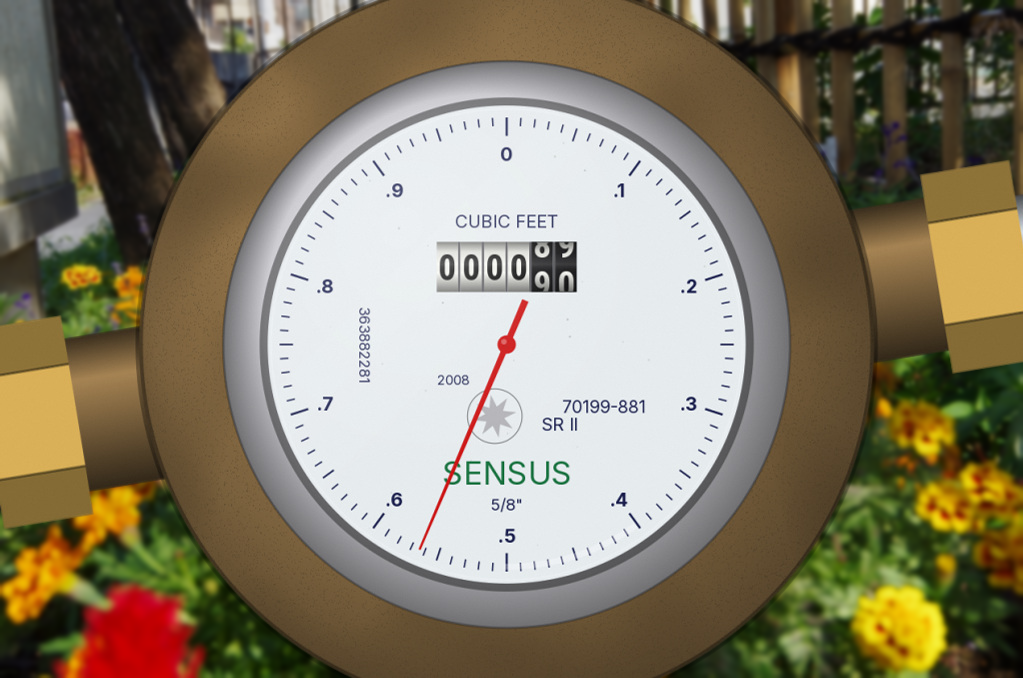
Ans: value=89.56 unit=ft³
